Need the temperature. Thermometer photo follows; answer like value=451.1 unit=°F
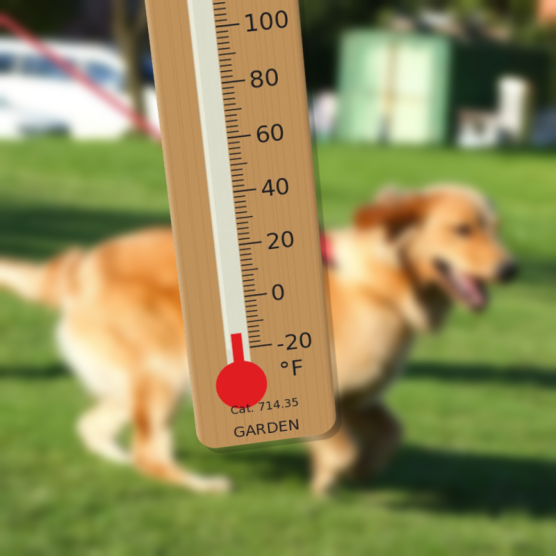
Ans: value=-14 unit=°F
